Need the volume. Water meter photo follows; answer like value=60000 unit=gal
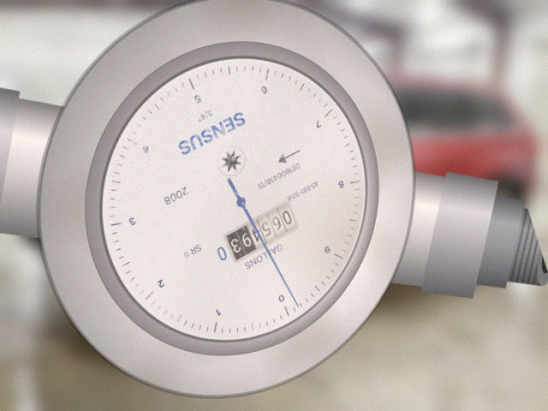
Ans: value=654929.8 unit=gal
